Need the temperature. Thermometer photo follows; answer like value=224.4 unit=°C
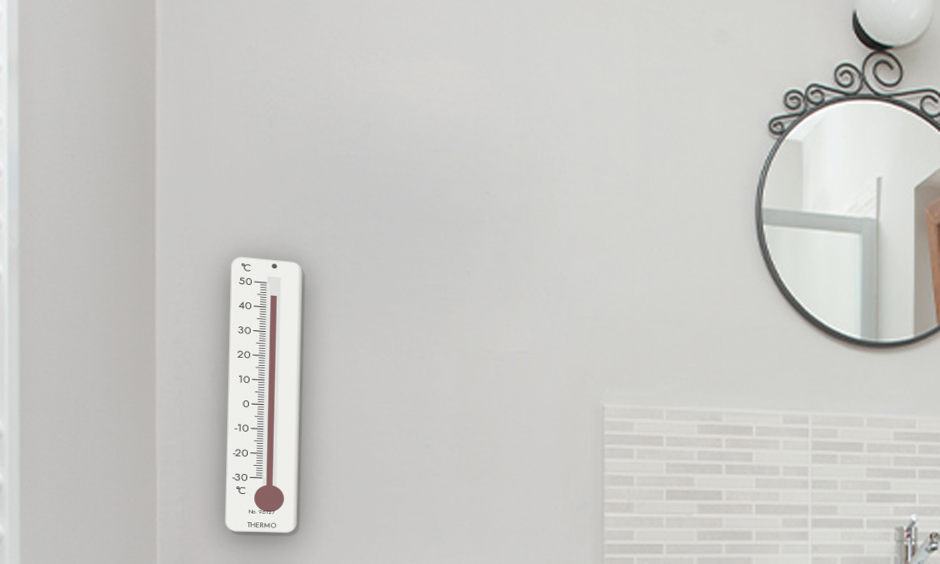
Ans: value=45 unit=°C
